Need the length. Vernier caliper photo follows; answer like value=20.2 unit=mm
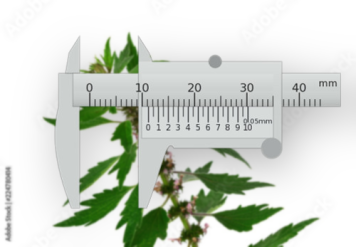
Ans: value=11.2 unit=mm
